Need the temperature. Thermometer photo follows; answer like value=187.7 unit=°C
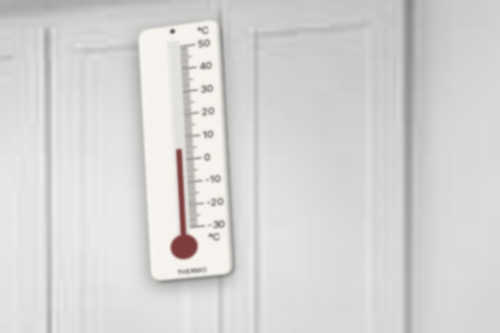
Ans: value=5 unit=°C
